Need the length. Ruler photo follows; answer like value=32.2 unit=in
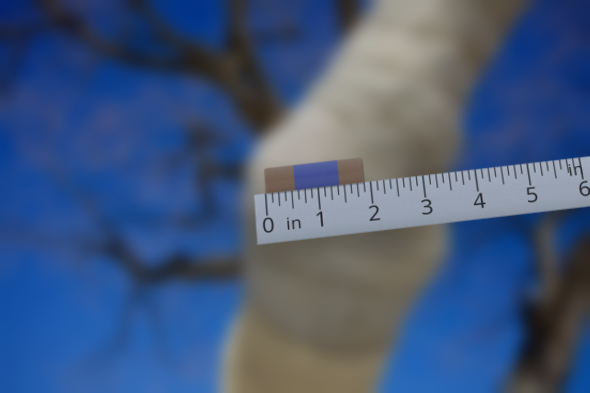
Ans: value=1.875 unit=in
